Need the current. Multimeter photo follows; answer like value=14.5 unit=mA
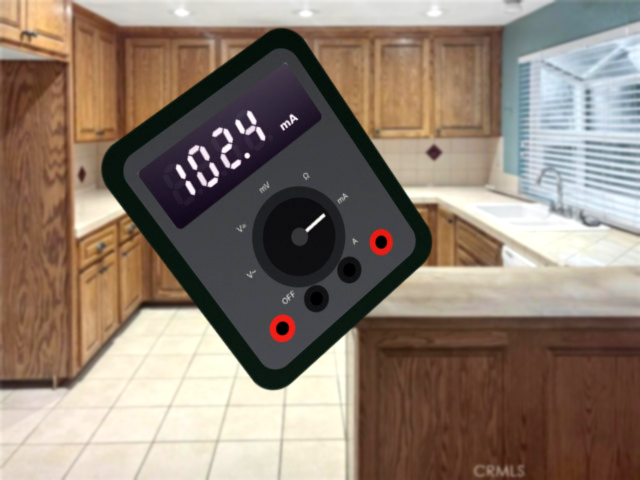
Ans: value=102.4 unit=mA
